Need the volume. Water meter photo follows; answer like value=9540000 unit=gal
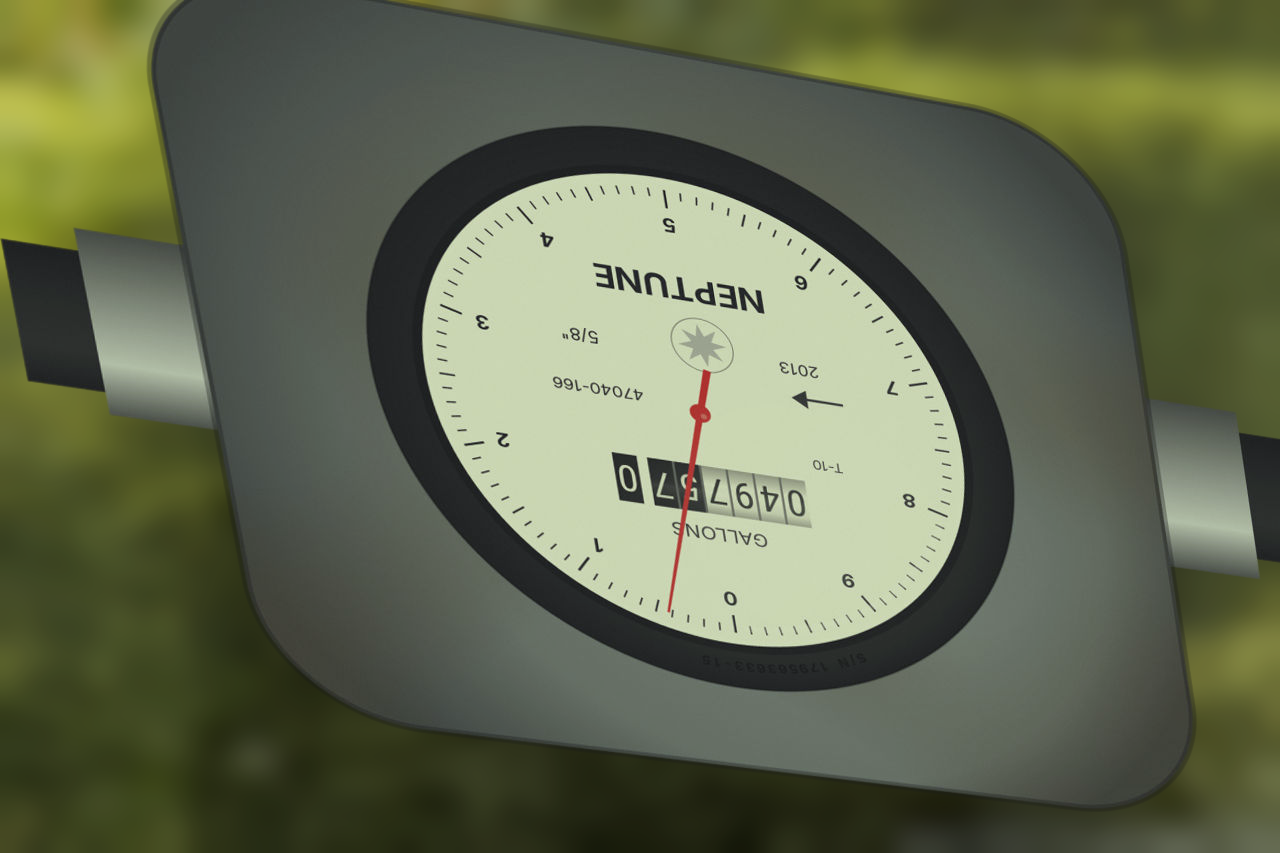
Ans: value=497570.4 unit=gal
